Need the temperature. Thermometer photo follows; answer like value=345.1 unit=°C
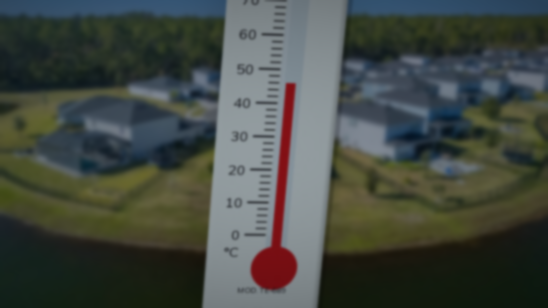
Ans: value=46 unit=°C
